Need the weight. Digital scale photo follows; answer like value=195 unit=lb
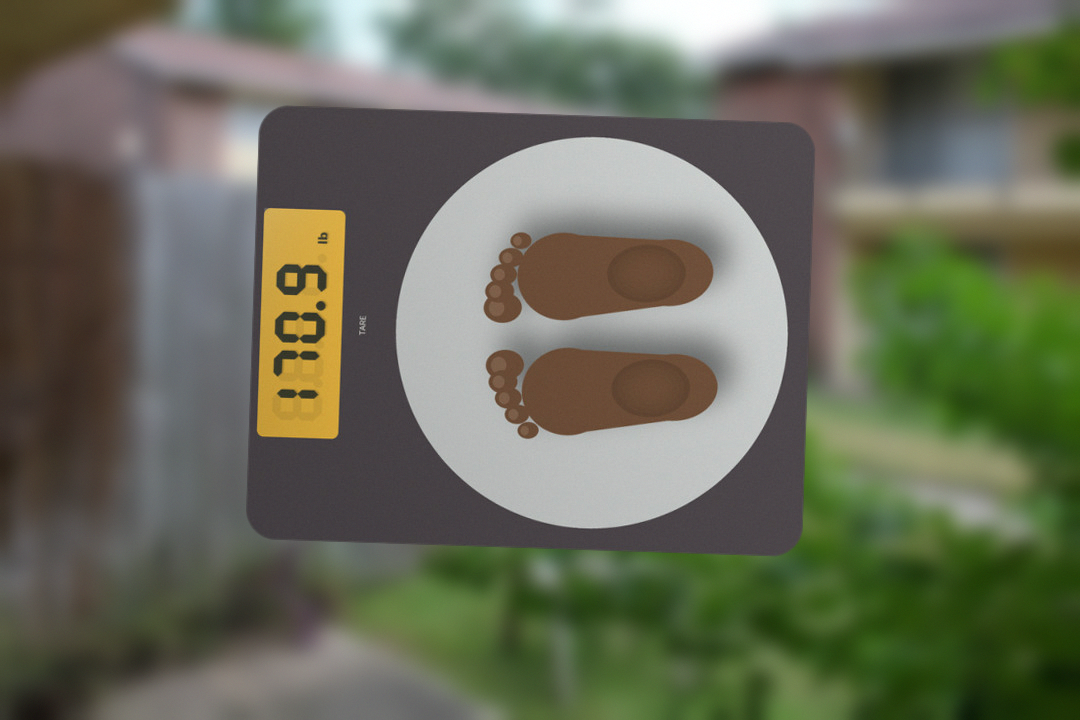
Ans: value=170.9 unit=lb
